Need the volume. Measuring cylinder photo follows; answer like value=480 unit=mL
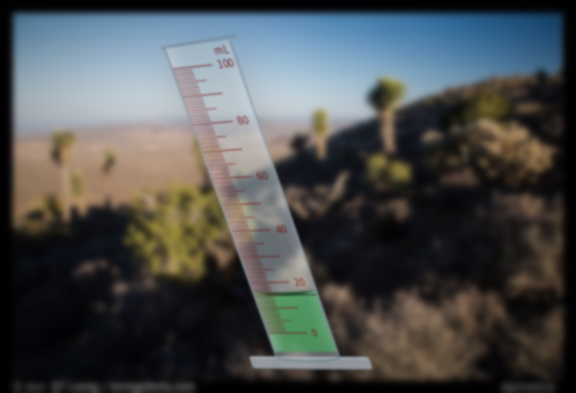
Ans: value=15 unit=mL
